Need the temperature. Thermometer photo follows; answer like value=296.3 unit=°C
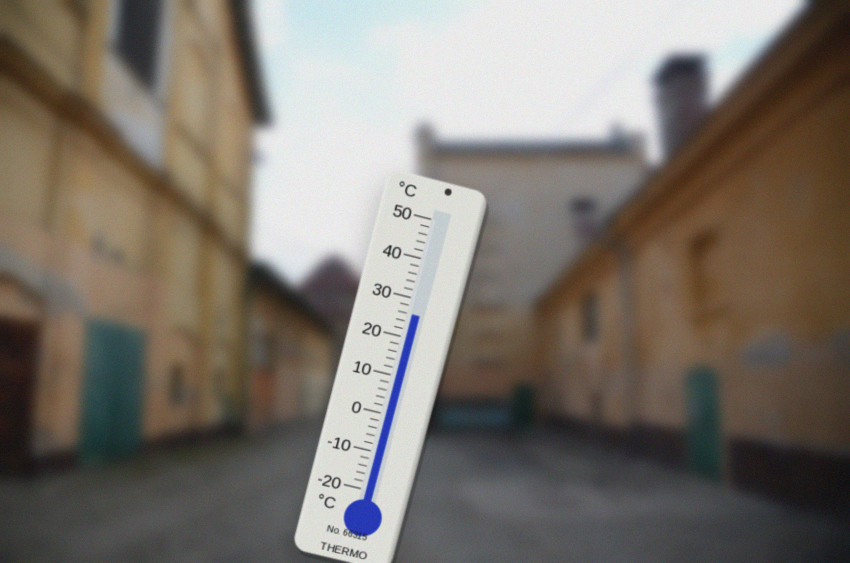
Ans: value=26 unit=°C
